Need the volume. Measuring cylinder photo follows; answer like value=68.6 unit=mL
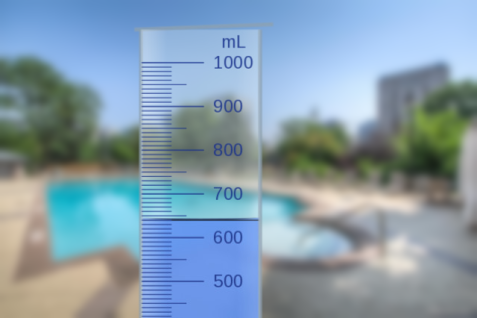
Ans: value=640 unit=mL
